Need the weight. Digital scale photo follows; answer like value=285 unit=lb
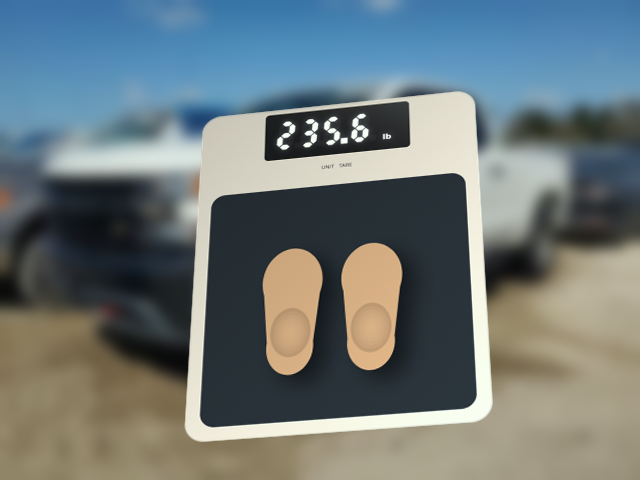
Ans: value=235.6 unit=lb
